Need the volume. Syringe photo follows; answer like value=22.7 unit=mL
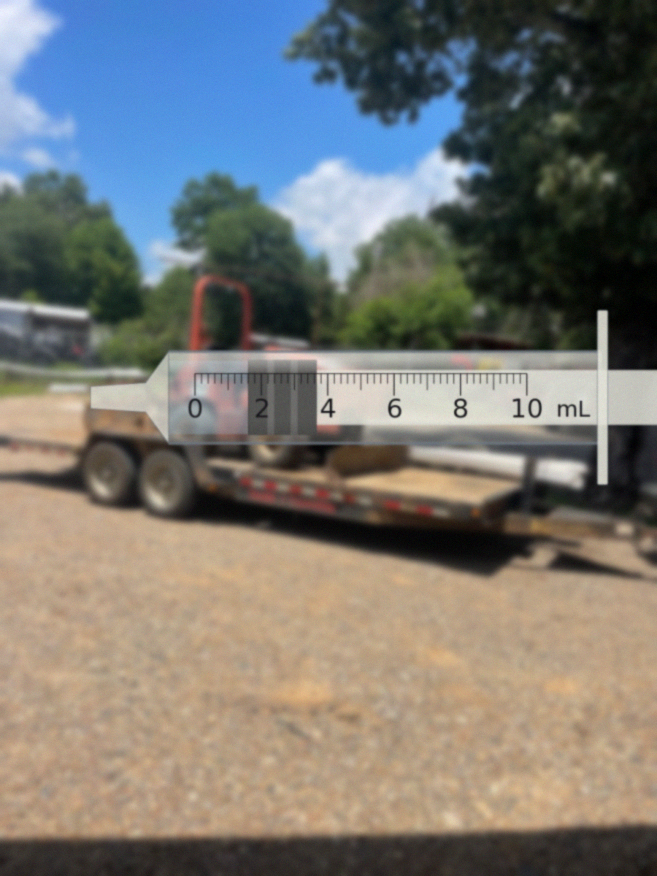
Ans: value=1.6 unit=mL
